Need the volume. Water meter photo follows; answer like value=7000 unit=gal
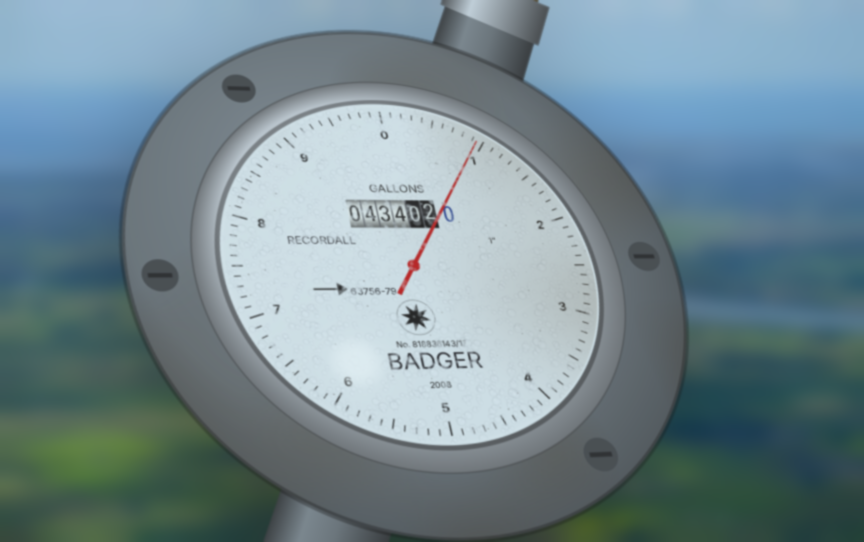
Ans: value=434020.9 unit=gal
